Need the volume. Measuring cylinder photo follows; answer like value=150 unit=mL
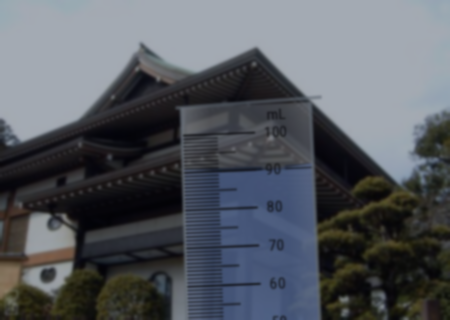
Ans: value=90 unit=mL
